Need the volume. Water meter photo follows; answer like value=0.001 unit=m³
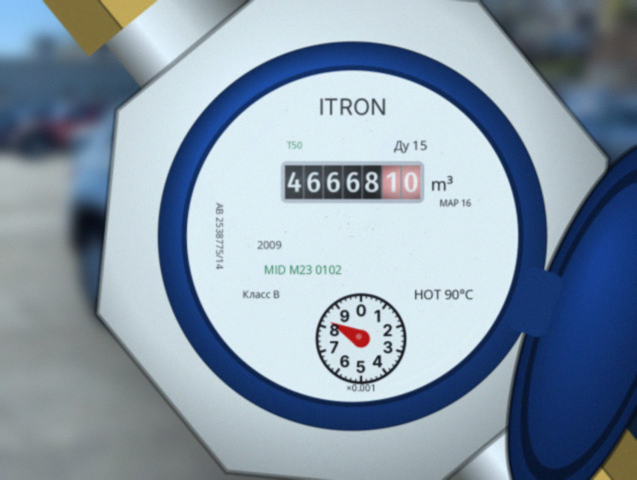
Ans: value=46668.108 unit=m³
